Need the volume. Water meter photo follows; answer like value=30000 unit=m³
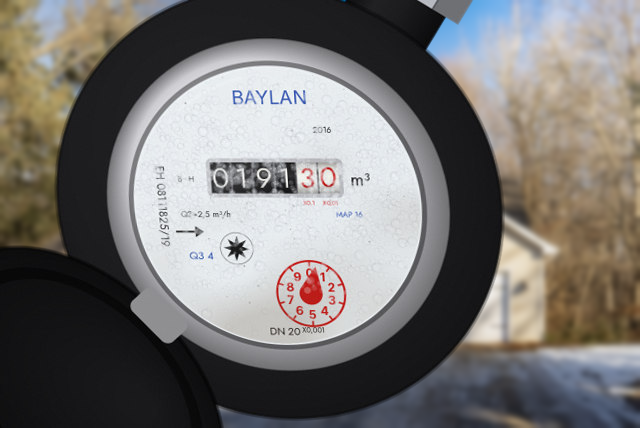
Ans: value=191.300 unit=m³
